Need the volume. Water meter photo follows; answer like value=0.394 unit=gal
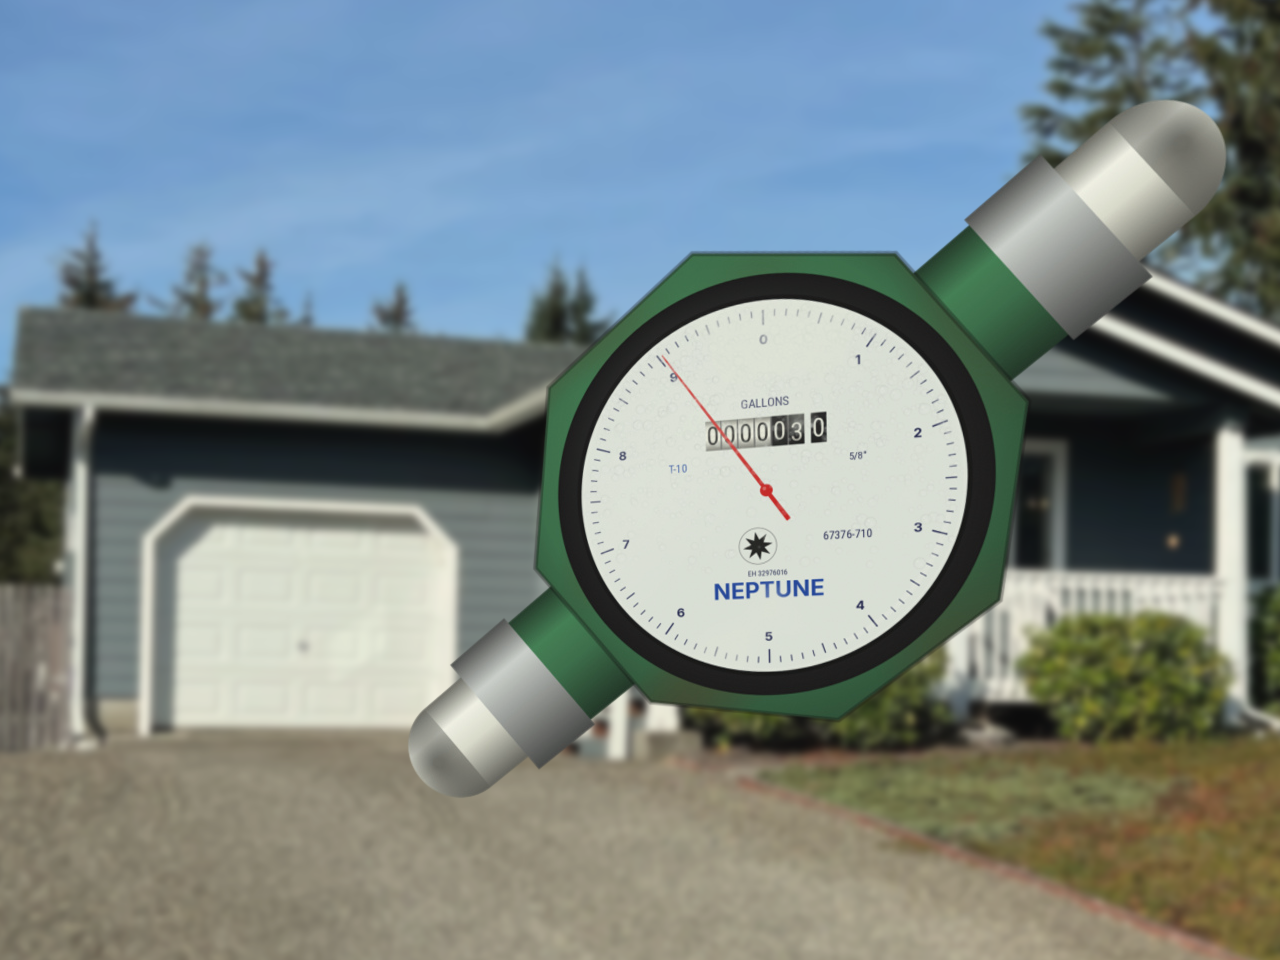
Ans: value=29.0 unit=gal
